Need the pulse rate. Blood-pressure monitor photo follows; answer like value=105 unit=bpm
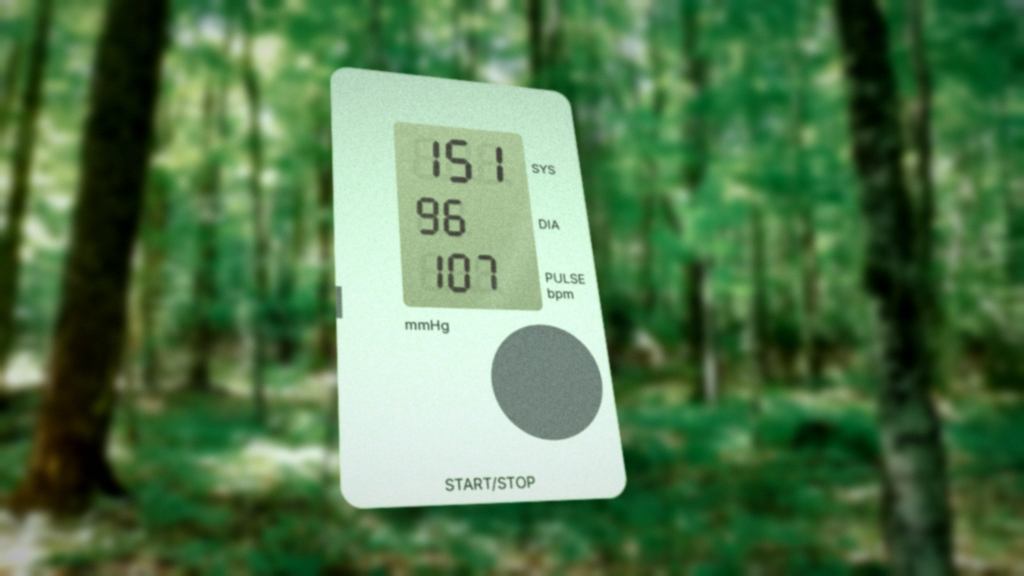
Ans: value=107 unit=bpm
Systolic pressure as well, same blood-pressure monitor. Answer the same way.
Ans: value=151 unit=mmHg
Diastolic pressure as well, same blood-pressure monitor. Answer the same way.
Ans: value=96 unit=mmHg
